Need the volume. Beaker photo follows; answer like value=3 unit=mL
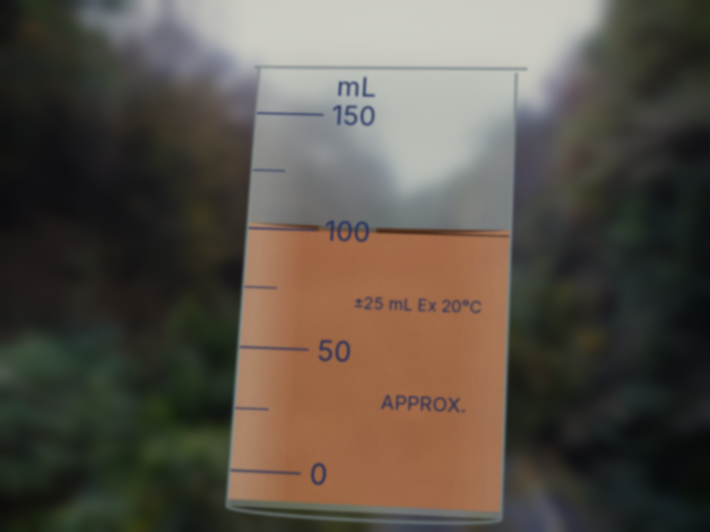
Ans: value=100 unit=mL
